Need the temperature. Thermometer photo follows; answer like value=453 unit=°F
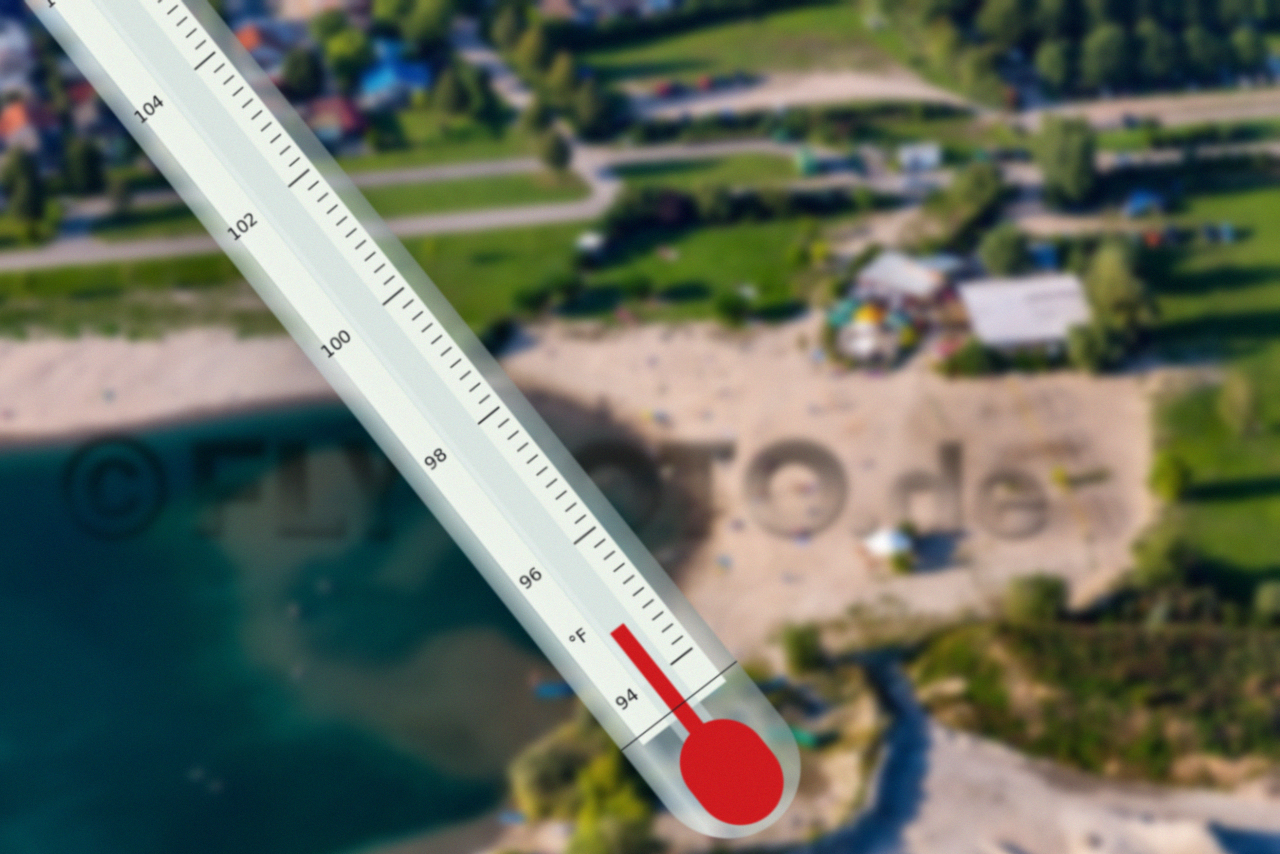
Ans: value=94.8 unit=°F
